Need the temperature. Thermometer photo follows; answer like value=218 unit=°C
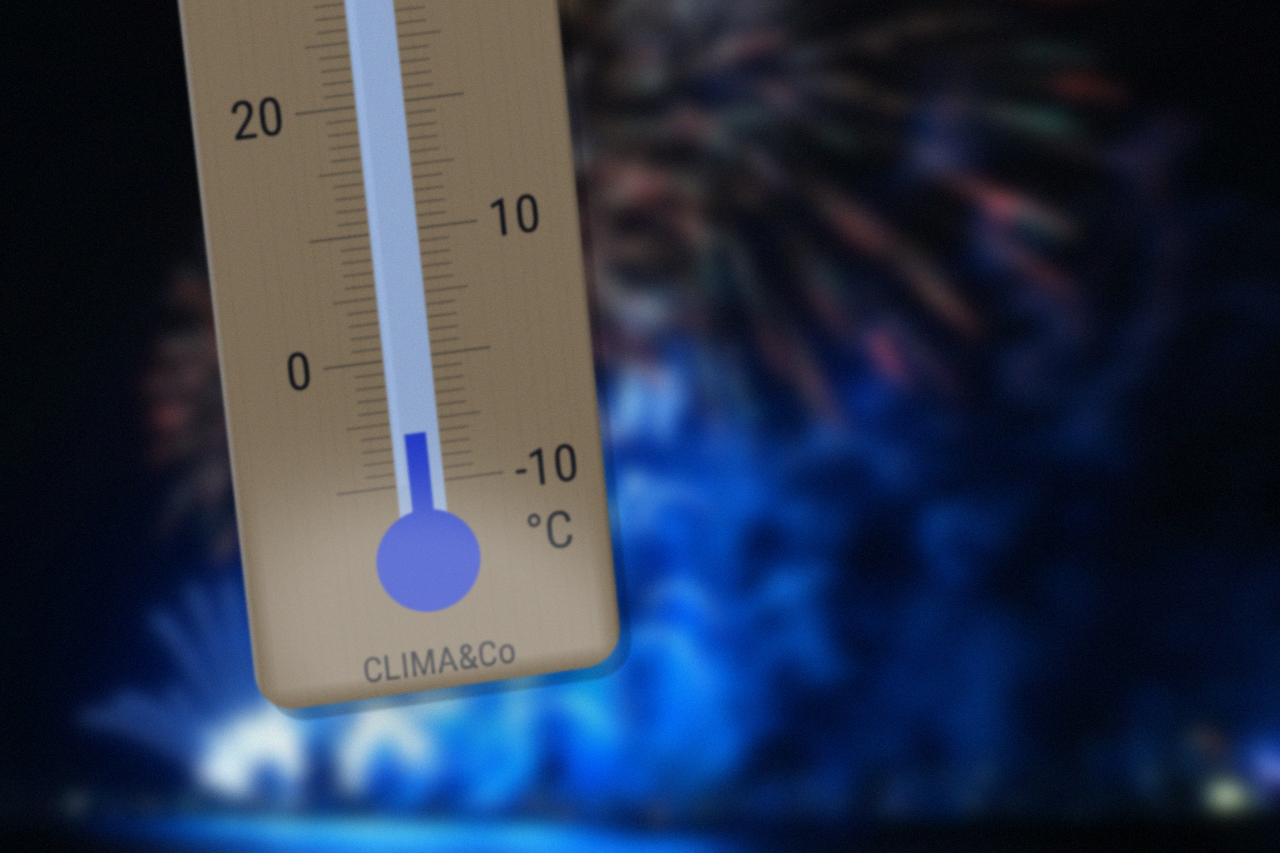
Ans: value=-6 unit=°C
